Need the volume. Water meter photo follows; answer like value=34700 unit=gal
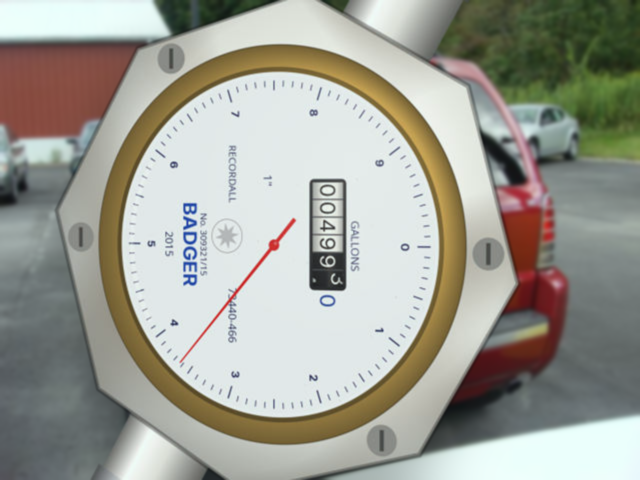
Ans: value=49933.6 unit=gal
